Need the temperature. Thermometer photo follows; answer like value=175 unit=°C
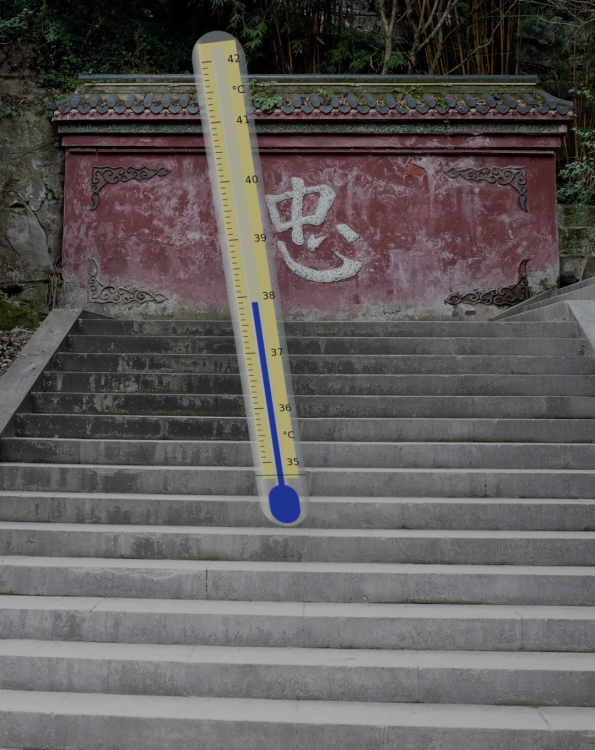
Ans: value=37.9 unit=°C
